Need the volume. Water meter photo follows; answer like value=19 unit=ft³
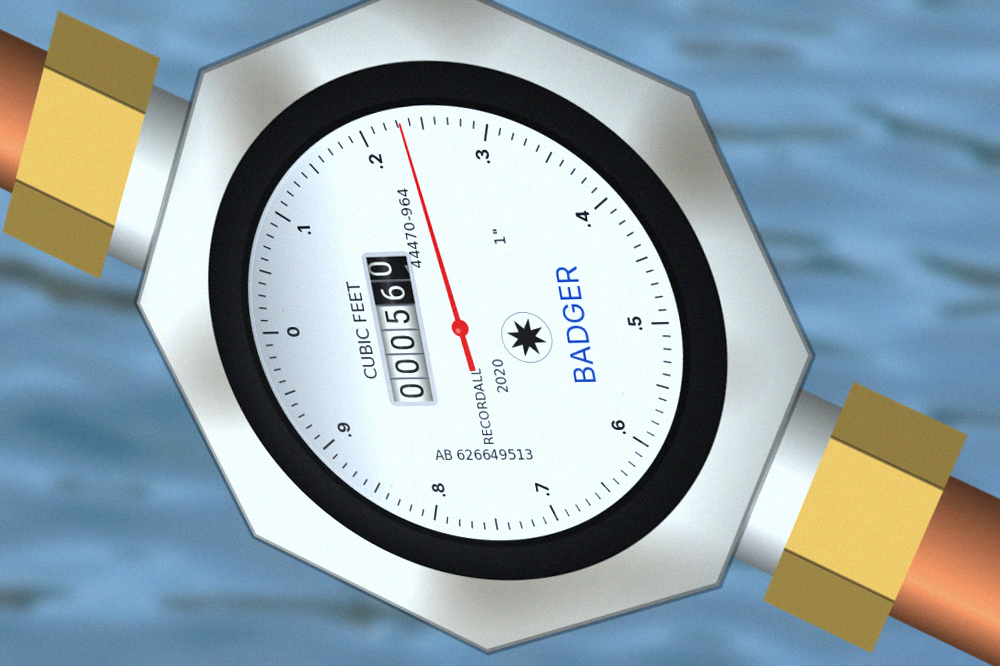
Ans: value=560.23 unit=ft³
